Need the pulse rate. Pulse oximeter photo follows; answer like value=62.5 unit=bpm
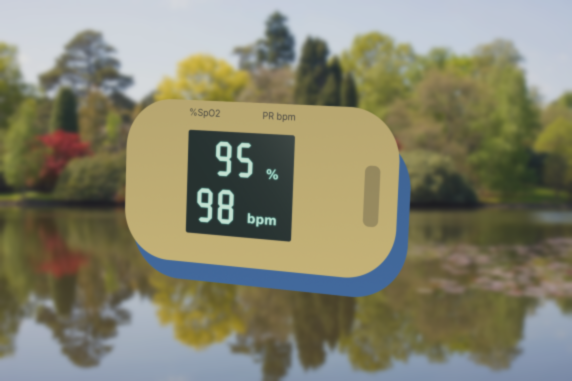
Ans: value=98 unit=bpm
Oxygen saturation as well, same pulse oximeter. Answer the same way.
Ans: value=95 unit=%
